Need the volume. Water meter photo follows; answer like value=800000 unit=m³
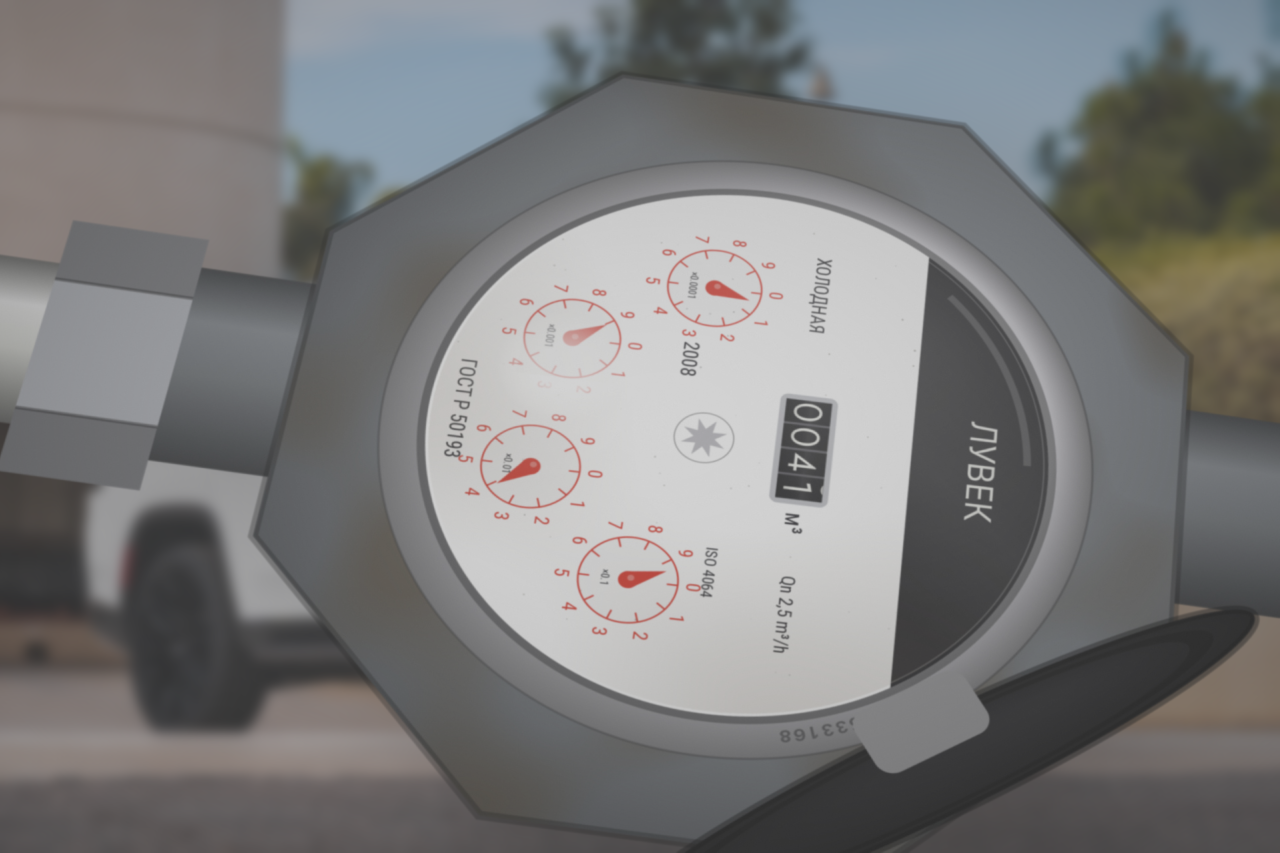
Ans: value=40.9390 unit=m³
